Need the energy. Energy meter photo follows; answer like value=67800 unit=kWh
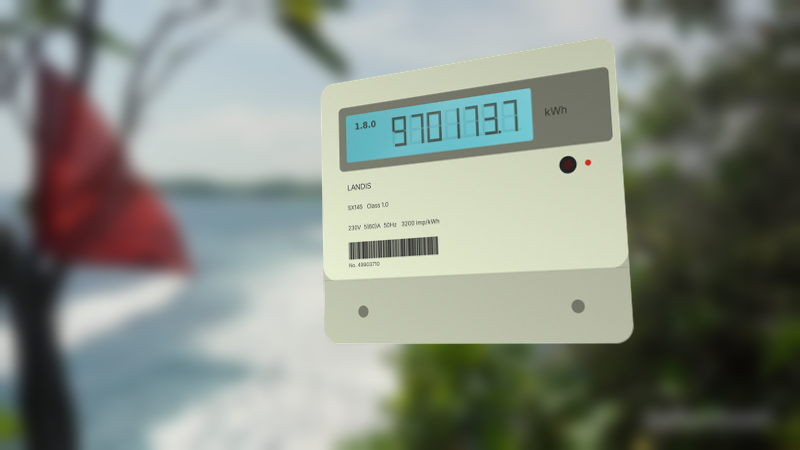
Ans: value=970173.7 unit=kWh
